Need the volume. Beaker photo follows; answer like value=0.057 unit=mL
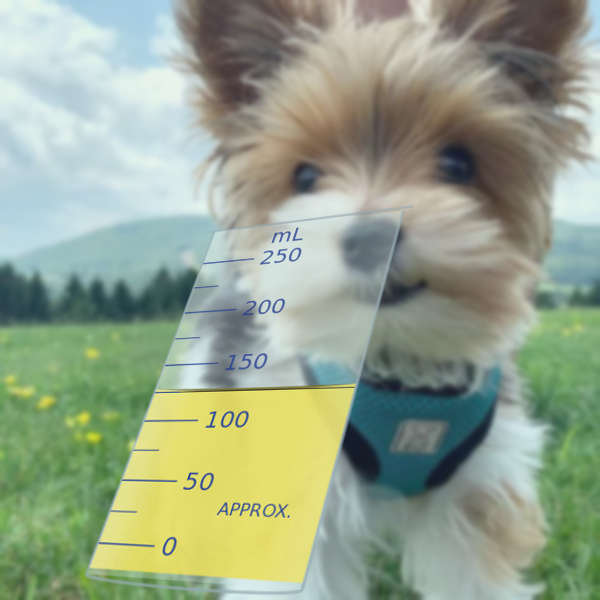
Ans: value=125 unit=mL
